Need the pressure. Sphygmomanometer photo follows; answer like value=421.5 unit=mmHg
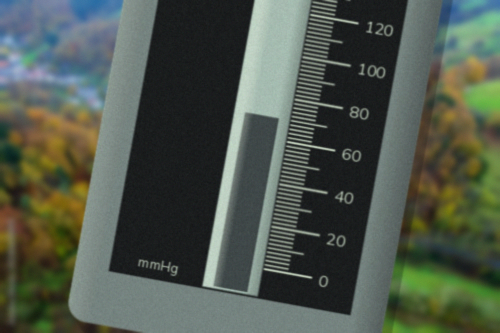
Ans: value=70 unit=mmHg
